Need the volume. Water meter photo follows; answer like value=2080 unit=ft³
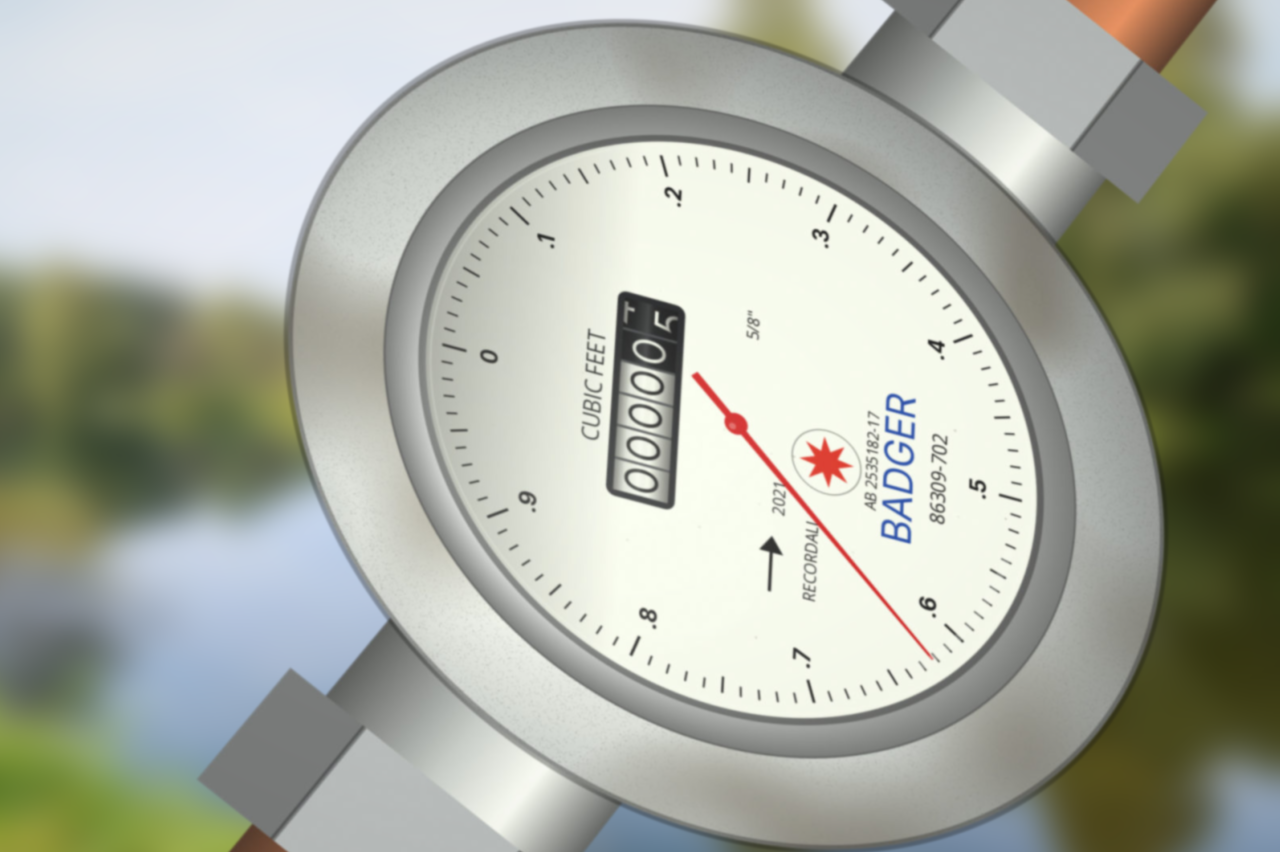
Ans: value=4.62 unit=ft³
